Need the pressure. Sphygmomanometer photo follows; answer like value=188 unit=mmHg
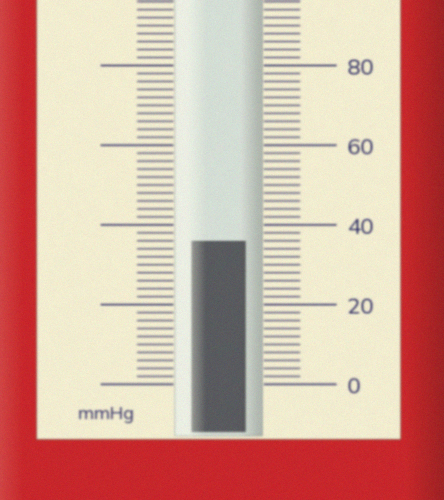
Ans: value=36 unit=mmHg
